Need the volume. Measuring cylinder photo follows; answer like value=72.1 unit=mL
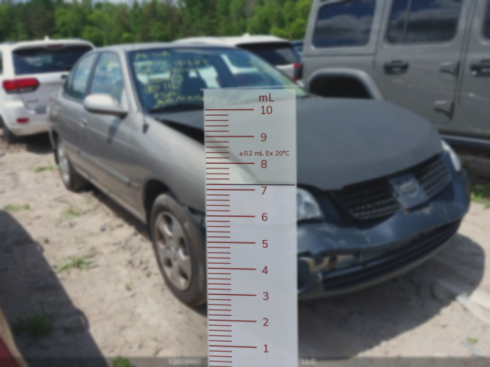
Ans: value=7.2 unit=mL
